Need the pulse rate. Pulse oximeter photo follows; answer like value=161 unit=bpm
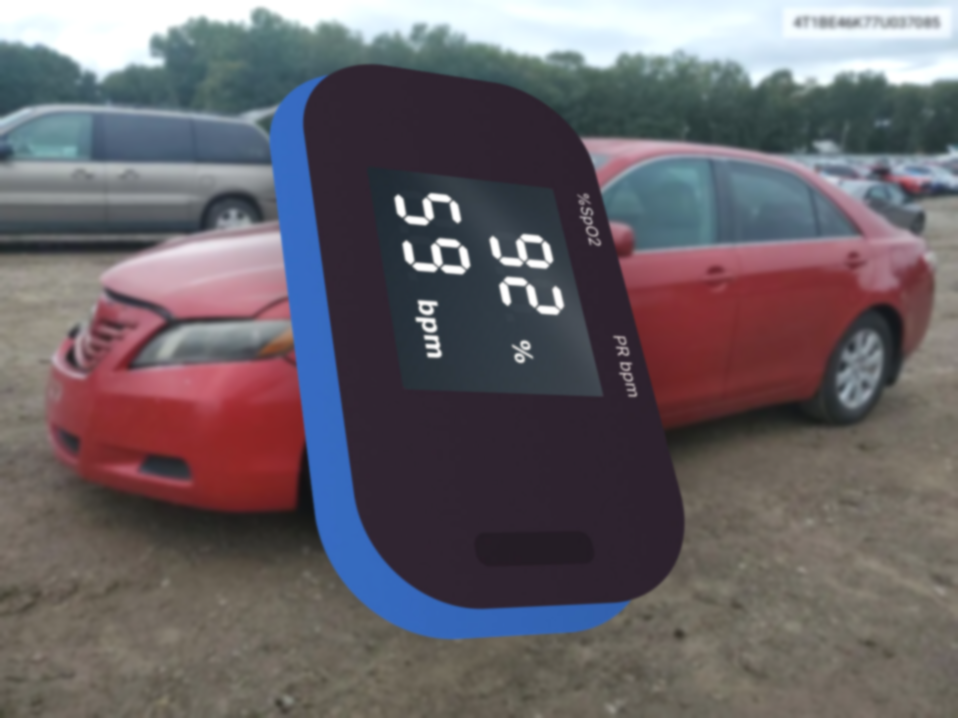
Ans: value=59 unit=bpm
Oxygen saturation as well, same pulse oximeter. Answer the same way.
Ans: value=92 unit=%
